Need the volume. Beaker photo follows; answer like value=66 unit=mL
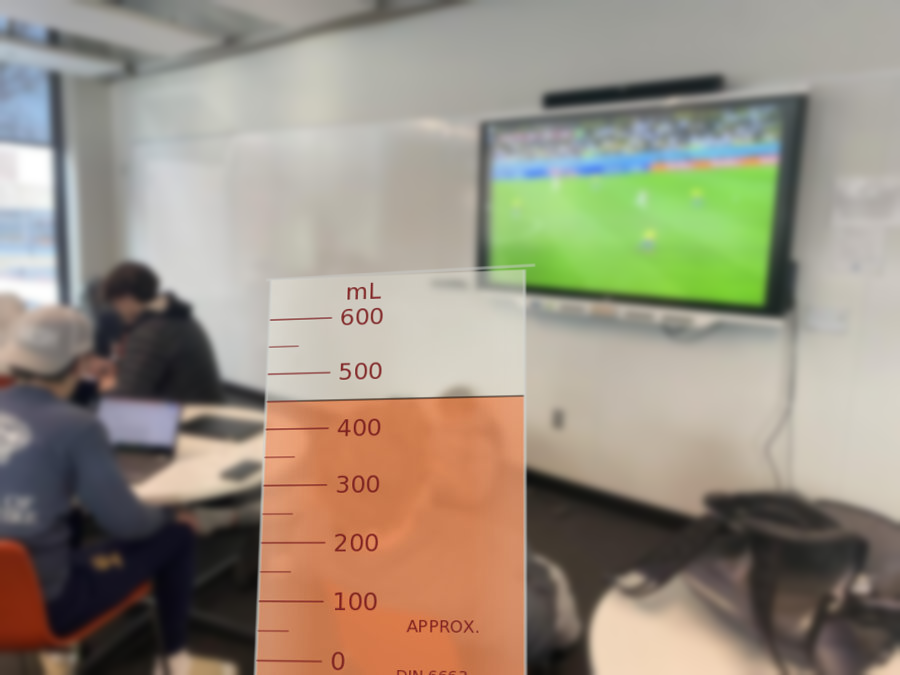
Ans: value=450 unit=mL
